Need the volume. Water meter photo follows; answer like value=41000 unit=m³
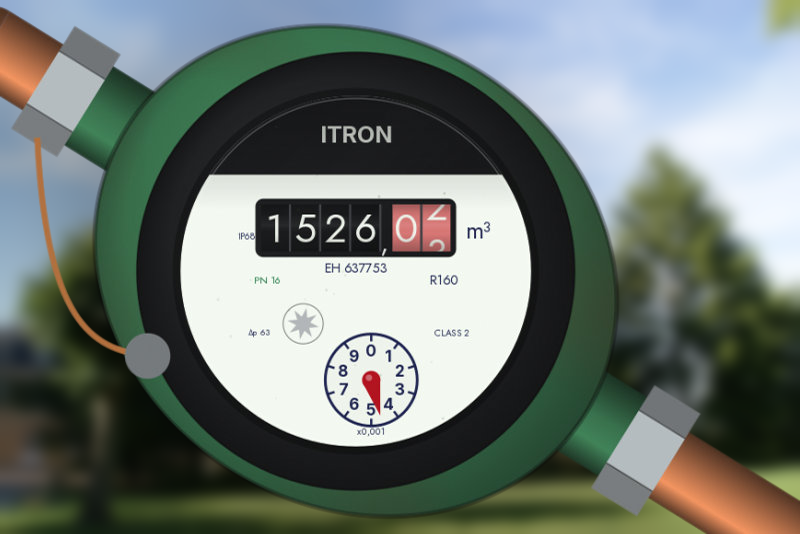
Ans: value=1526.024 unit=m³
